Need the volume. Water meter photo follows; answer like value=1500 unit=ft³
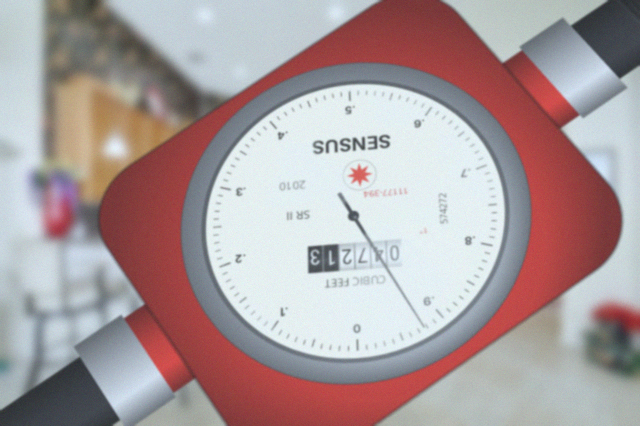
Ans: value=47212.92 unit=ft³
